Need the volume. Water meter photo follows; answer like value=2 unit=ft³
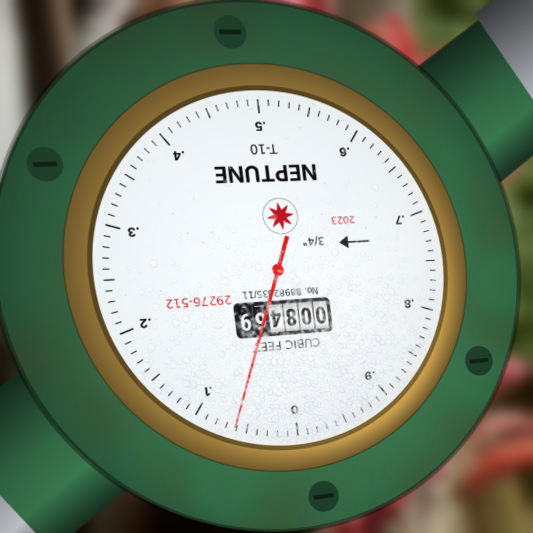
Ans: value=8469.06 unit=ft³
